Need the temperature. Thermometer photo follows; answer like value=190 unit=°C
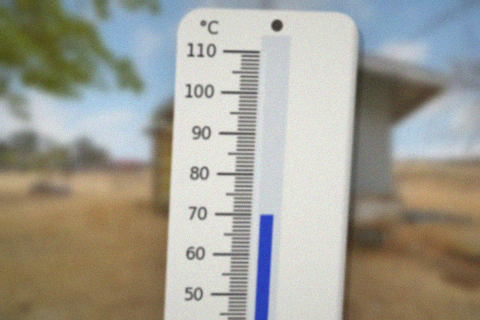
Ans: value=70 unit=°C
